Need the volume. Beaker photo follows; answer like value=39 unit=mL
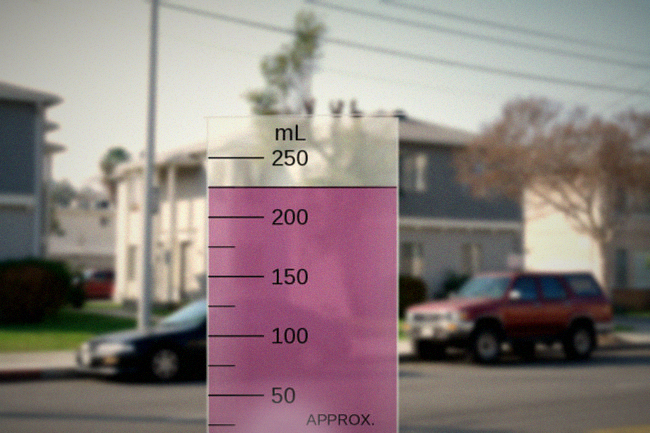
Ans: value=225 unit=mL
